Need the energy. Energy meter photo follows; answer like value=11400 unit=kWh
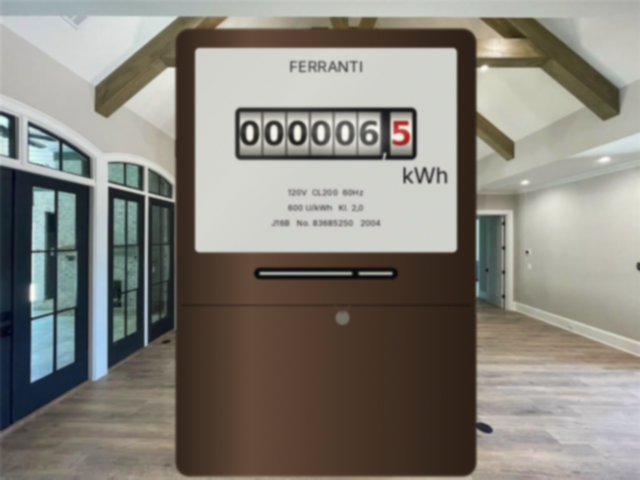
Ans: value=6.5 unit=kWh
